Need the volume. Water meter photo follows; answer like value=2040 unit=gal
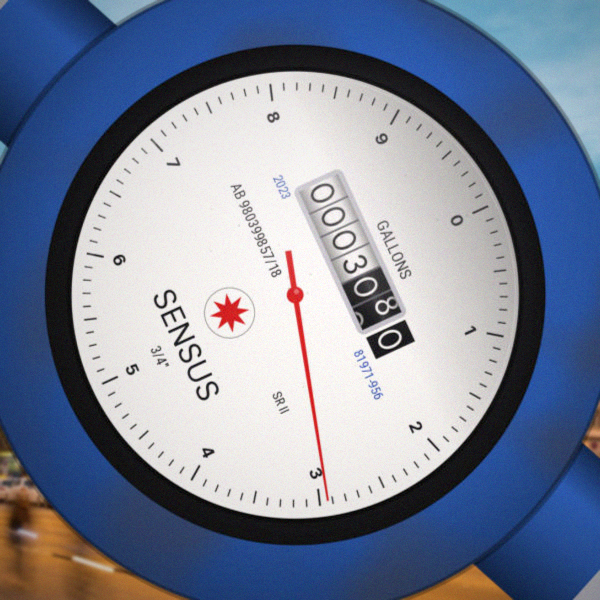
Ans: value=3082.9 unit=gal
